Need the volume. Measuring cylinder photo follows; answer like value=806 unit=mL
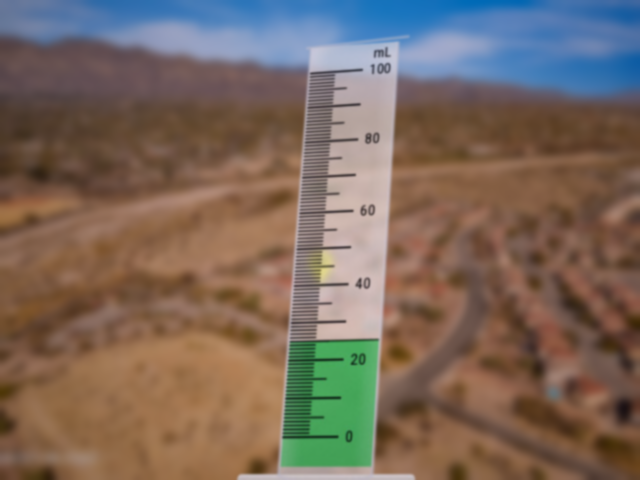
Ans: value=25 unit=mL
